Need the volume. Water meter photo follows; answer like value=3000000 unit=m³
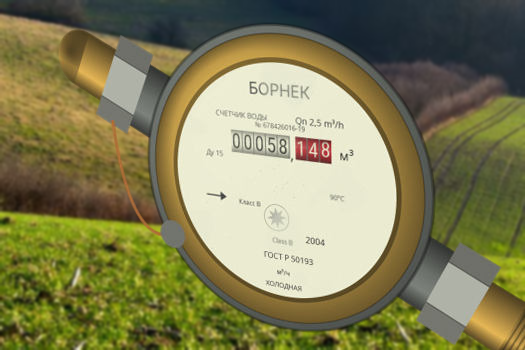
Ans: value=58.148 unit=m³
